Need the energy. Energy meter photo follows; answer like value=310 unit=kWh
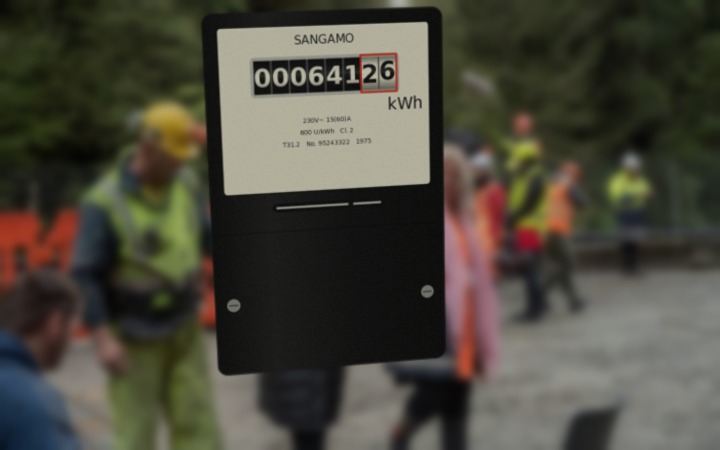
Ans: value=641.26 unit=kWh
